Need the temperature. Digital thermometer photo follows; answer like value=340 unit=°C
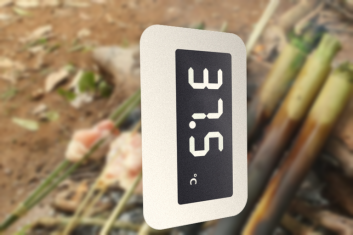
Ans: value=37.5 unit=°C
